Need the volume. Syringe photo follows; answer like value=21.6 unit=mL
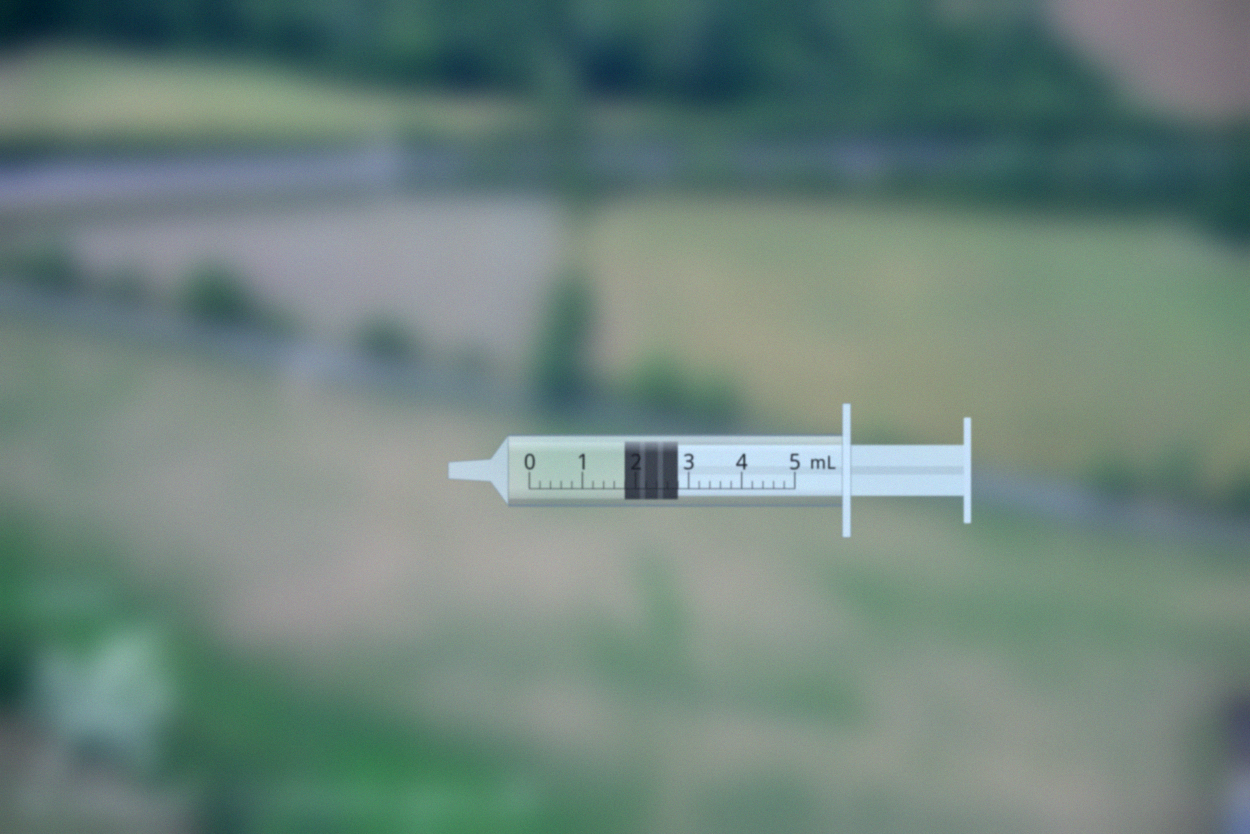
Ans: value=1.8 unit=mL
